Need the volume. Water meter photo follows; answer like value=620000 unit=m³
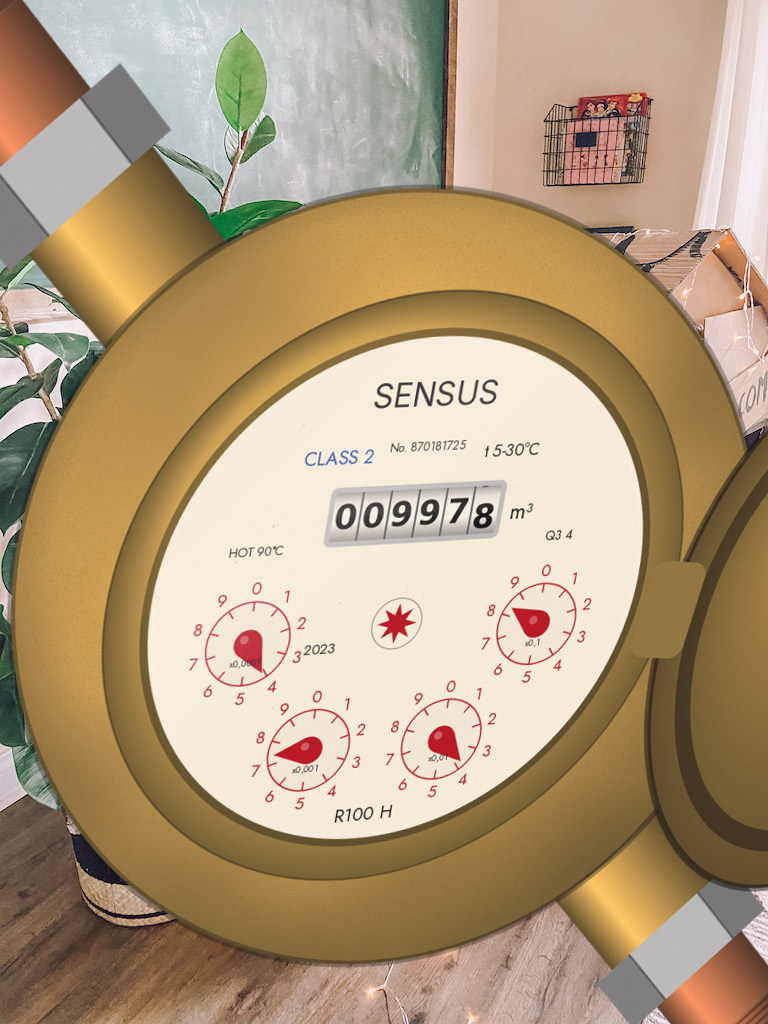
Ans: value=9977.8374 unit=m³
